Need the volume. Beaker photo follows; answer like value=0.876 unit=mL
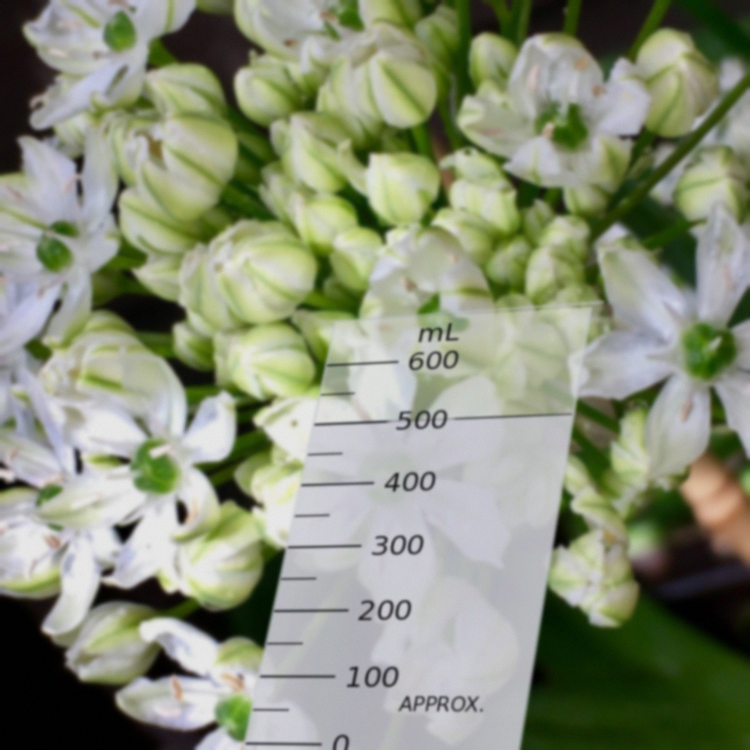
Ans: value=500 unit=mL
